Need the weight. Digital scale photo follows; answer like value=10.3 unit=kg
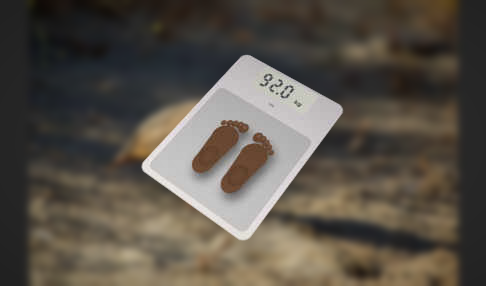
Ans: value=92.0 unit=kg
